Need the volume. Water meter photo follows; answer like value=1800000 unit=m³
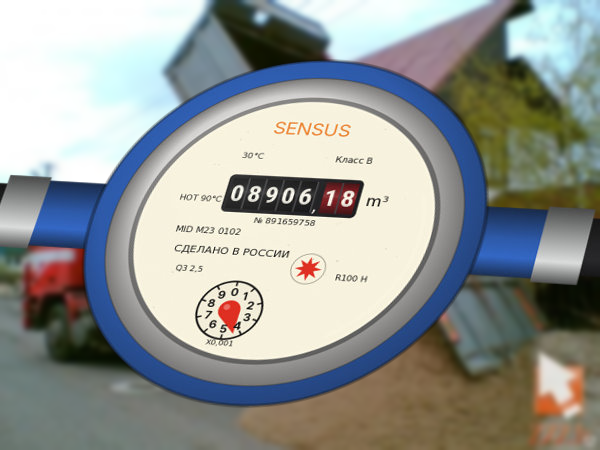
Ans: value=8906.184 unit=m³
